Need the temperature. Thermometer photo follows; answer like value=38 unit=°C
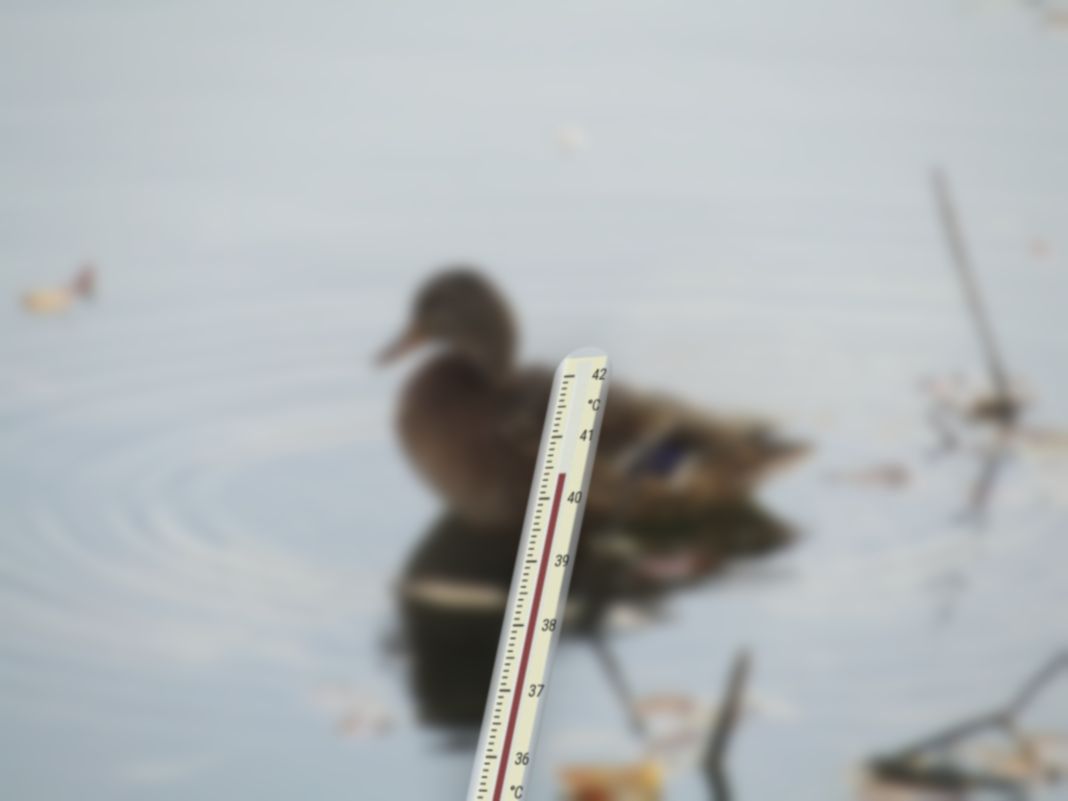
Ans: value=40.4 unit=°C
